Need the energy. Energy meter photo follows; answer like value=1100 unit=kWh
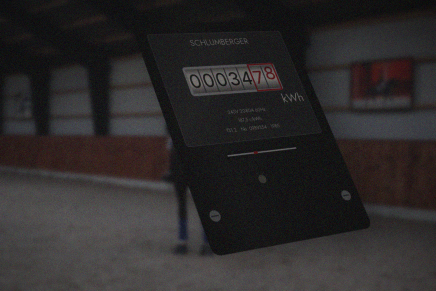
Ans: value=34.78 unit=kWh
